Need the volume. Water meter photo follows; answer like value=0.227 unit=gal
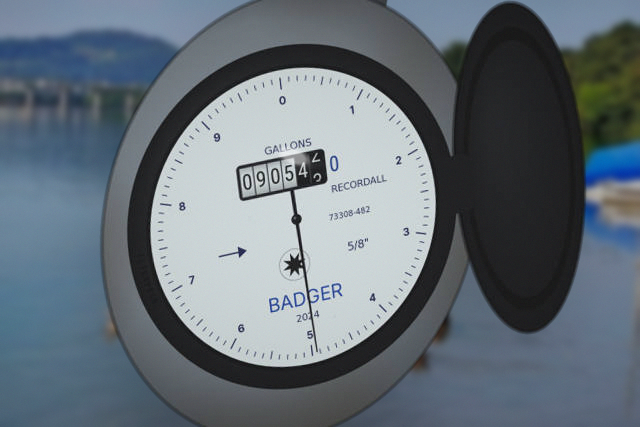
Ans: value=905424.9 unit=gal
